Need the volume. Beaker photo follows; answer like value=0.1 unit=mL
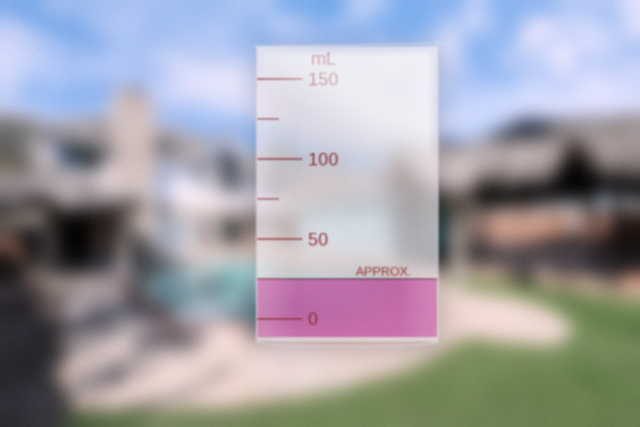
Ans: value=25 unit=mL
